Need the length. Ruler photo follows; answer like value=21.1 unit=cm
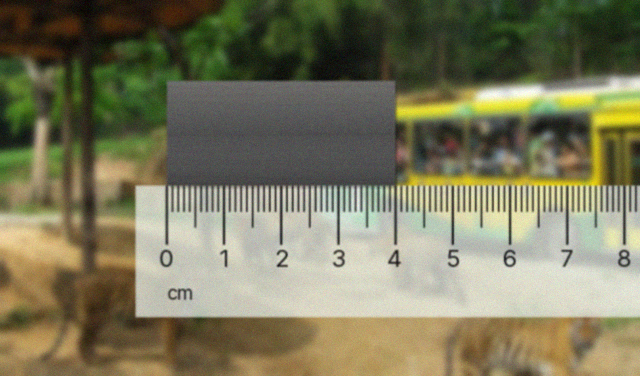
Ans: value=4 unit=cm
